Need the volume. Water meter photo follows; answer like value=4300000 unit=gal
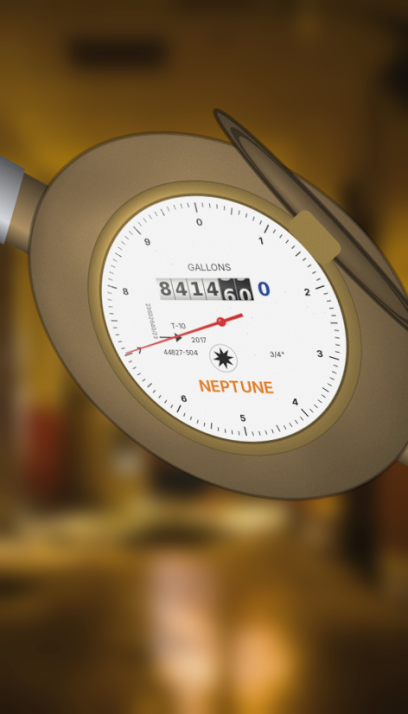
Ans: value=8414597.0 unit=gal
